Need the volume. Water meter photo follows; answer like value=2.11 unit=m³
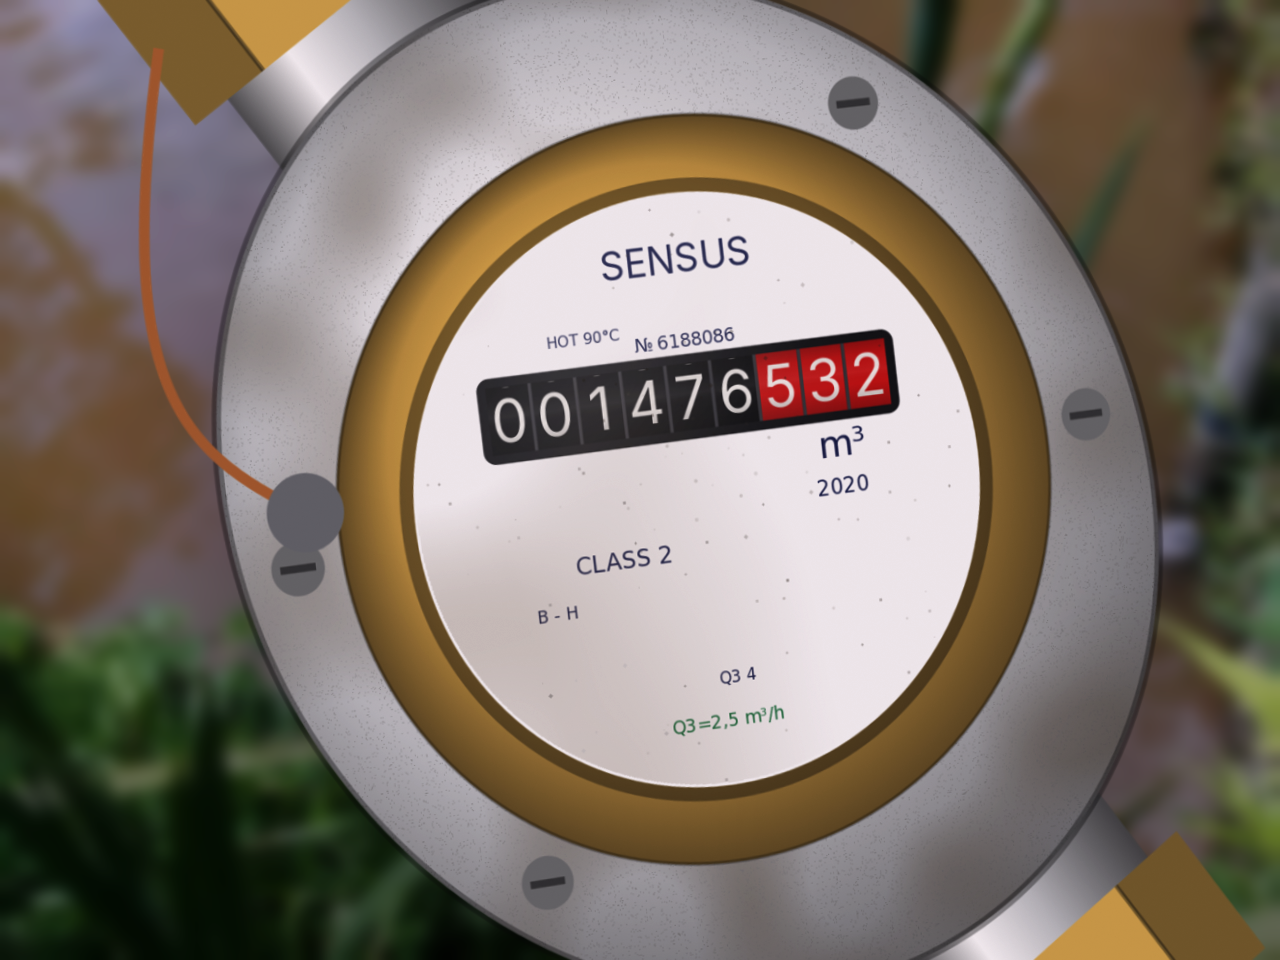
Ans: value=1476.532 unit=m³
